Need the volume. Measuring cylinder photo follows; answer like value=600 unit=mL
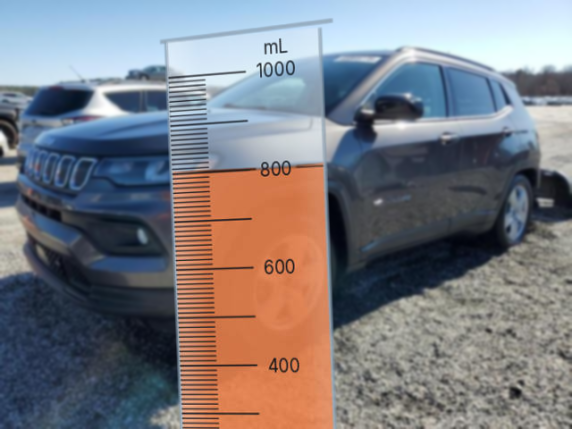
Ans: value=800 unit=mL
